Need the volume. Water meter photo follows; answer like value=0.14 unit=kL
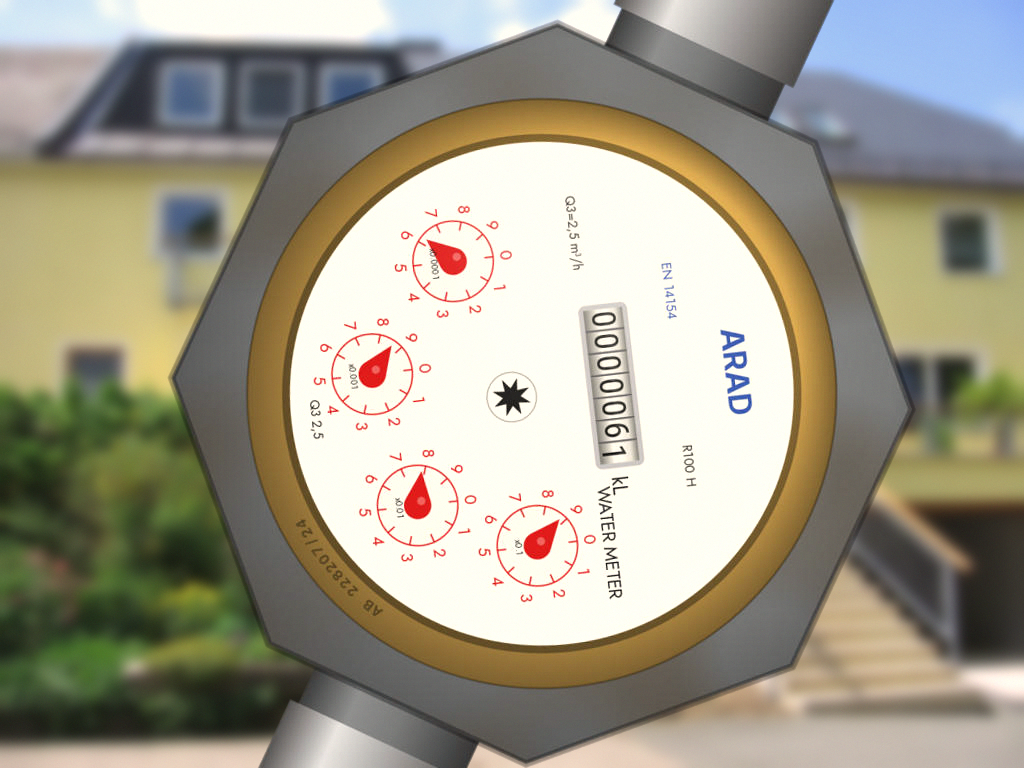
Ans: value=60.8786 unit=kL
